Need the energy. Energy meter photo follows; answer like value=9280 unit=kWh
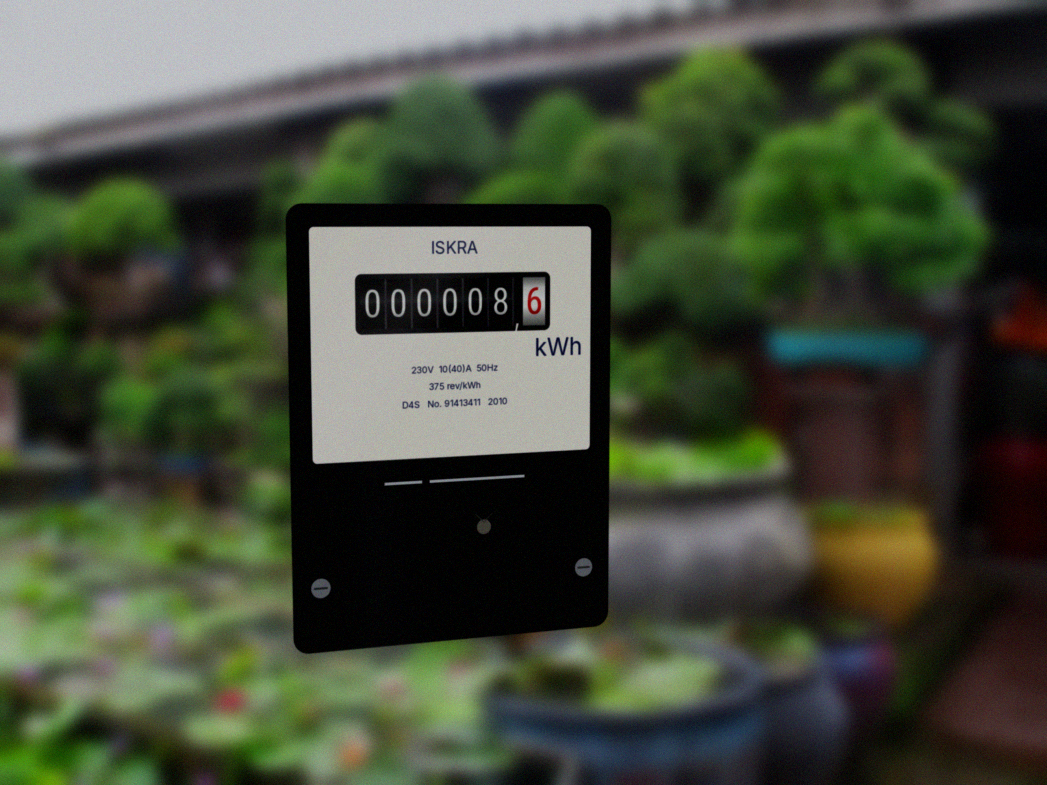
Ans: value=8.6 unit=kWh
